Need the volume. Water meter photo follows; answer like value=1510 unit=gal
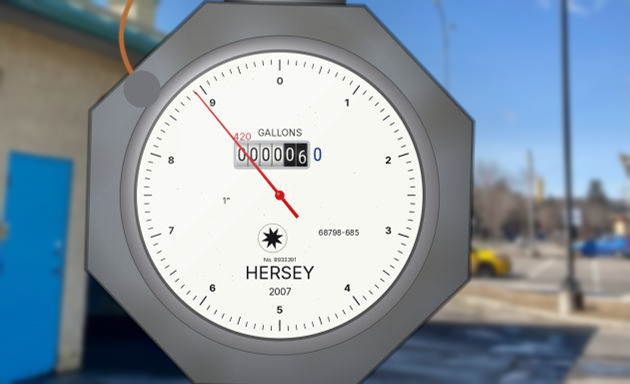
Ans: value=58.9 unit=gal
